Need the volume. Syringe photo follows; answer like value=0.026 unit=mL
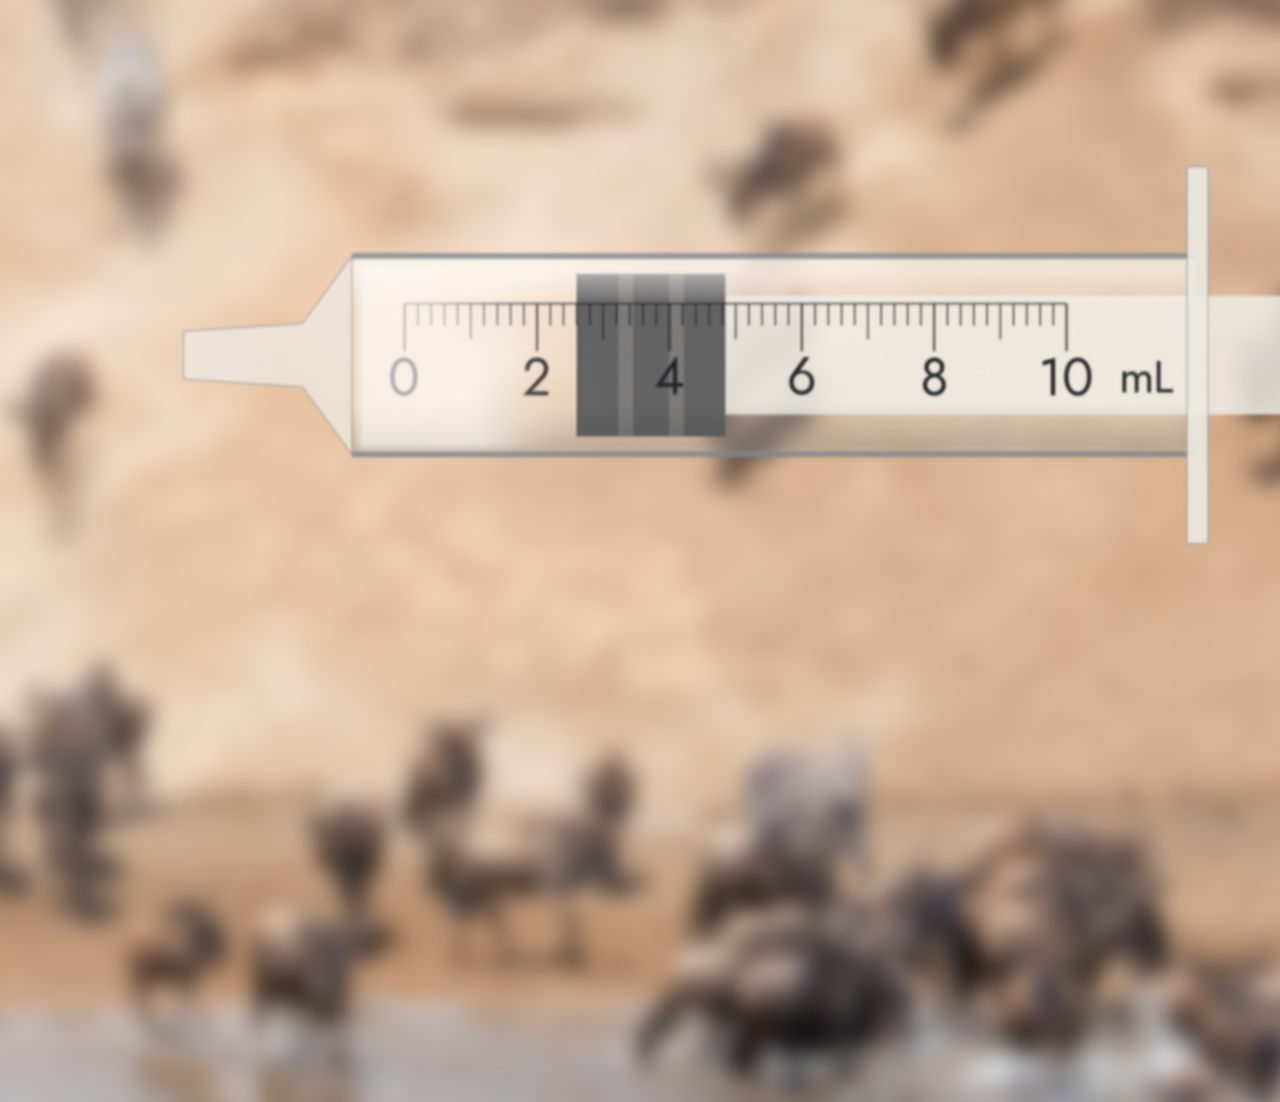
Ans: value=2.6 unit=mL
